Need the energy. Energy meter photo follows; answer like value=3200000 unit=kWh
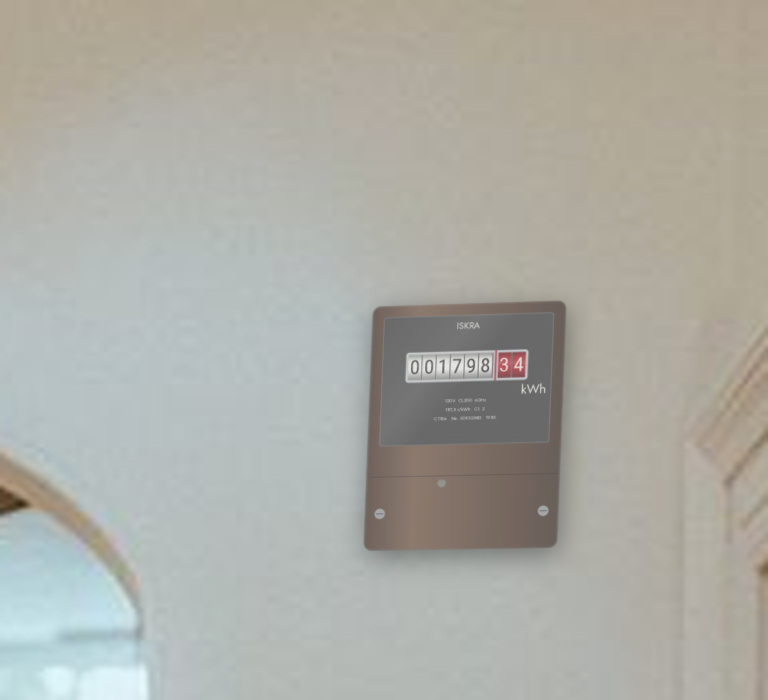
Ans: value=1798.34 unit=kWh
